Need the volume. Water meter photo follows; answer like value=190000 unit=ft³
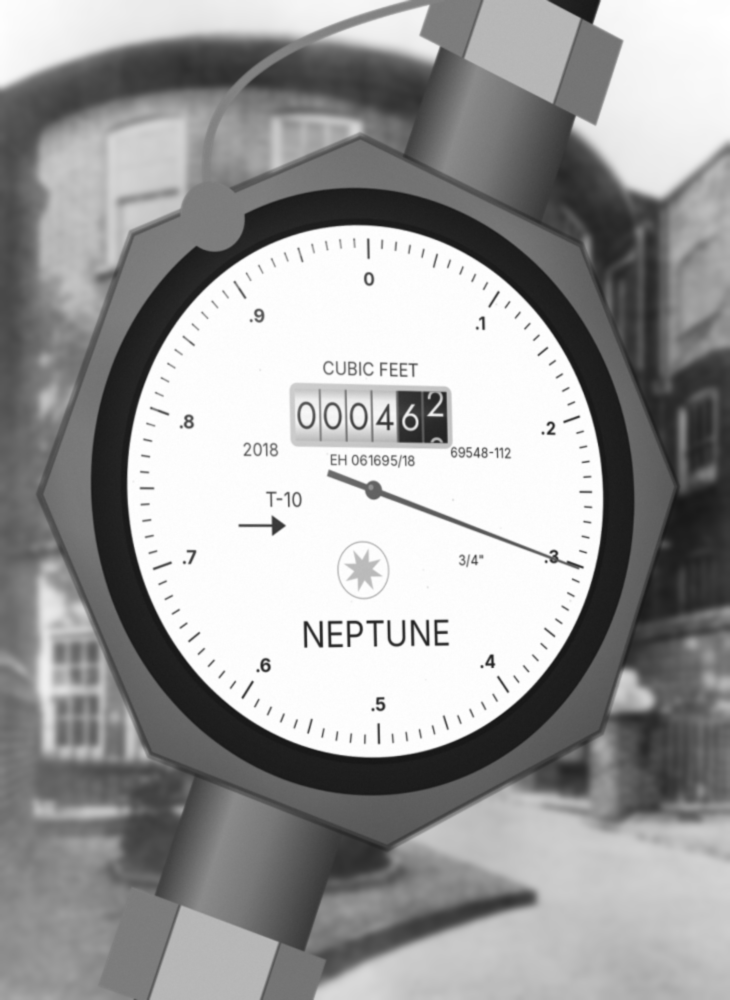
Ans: value=462.30 unit=ft³
